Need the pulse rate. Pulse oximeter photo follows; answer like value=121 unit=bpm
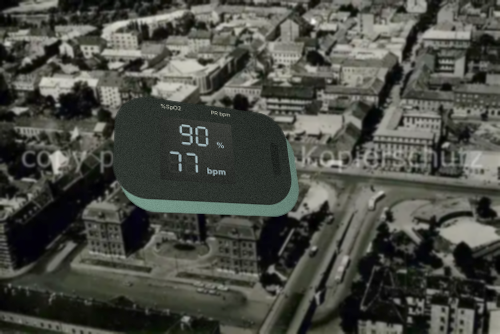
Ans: value=77 unit=bpm
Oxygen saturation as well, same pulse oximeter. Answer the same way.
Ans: value=90 unit=%
